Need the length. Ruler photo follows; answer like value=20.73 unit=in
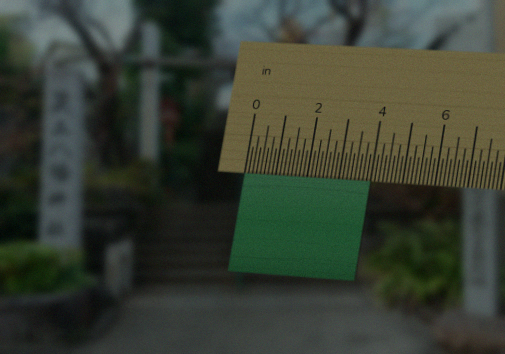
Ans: value=4 unit=in
